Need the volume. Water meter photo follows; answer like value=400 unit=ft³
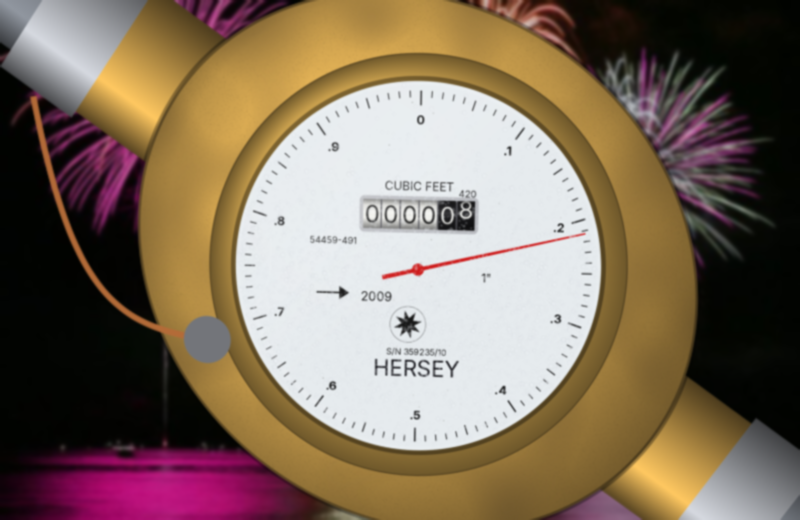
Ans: value=8.21 unit=ft³
